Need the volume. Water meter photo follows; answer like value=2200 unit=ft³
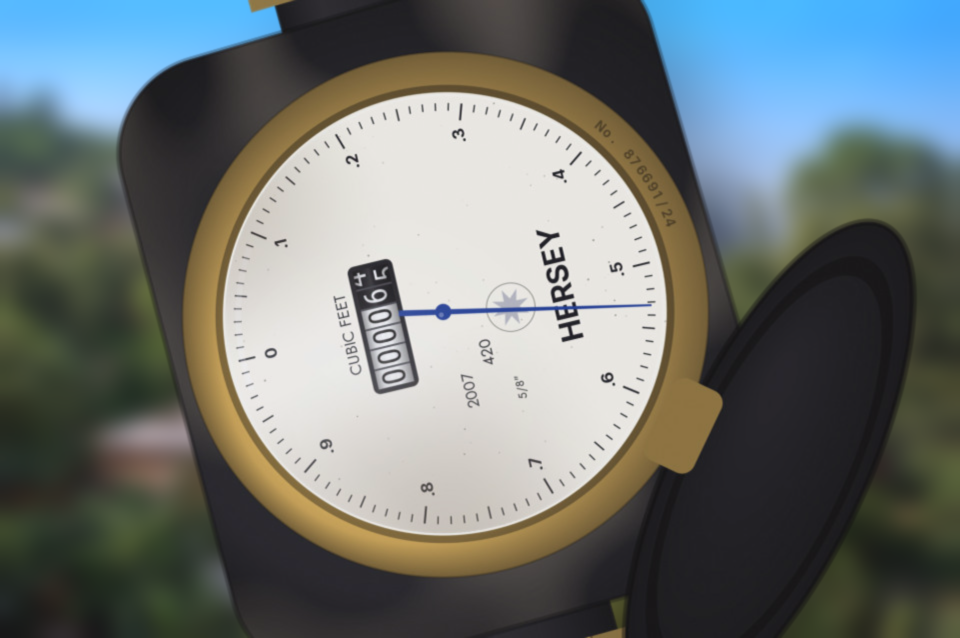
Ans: value=64.53 unit=ft³
